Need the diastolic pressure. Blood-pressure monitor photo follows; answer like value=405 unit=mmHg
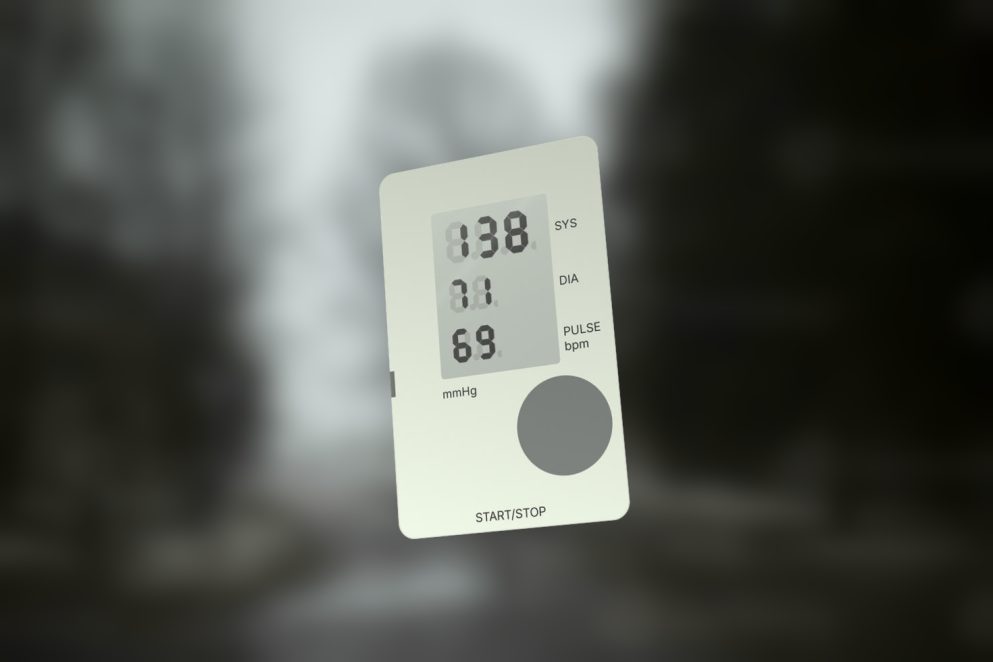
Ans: value=71 unit=mmHg
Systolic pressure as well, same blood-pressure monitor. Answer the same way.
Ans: value=138 unit=mmHg
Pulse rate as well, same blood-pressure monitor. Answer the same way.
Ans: value=69 unit=bpm
